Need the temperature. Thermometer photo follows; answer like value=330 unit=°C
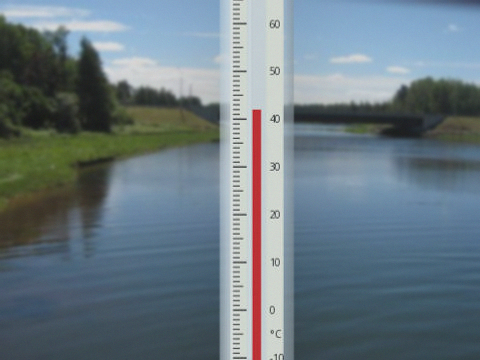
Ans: value=42 unit=°C
